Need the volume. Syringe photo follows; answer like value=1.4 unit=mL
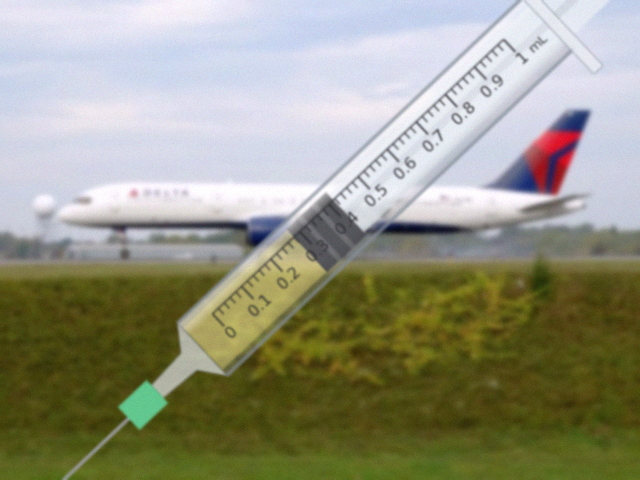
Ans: value=0.28 unit=mL
